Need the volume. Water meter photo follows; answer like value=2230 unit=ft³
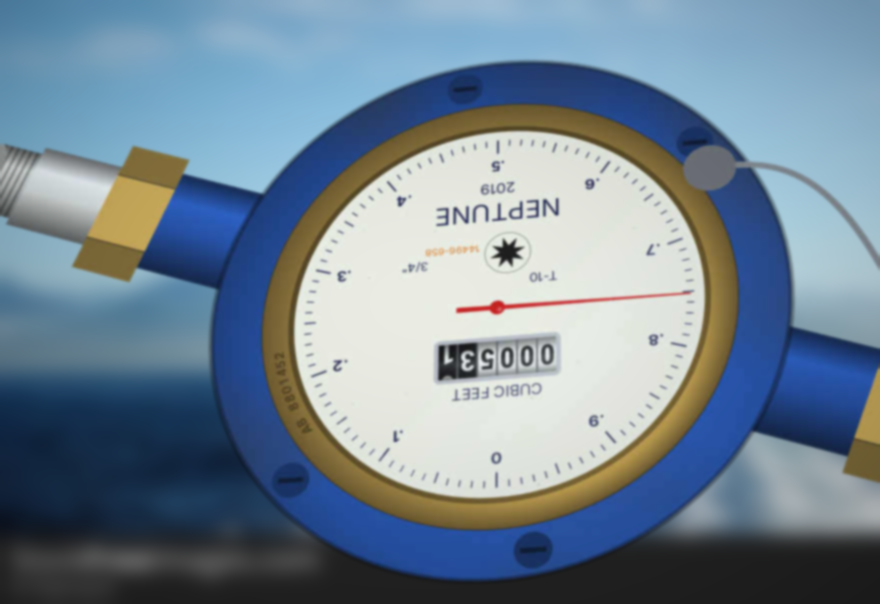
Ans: value=530.75 unit=ft³
